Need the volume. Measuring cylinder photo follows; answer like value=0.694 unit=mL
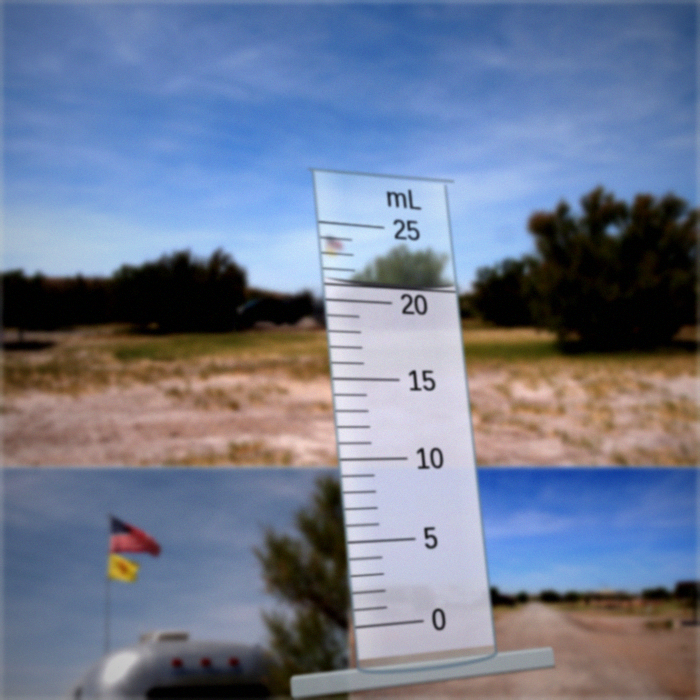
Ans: value=21 unit=mL
